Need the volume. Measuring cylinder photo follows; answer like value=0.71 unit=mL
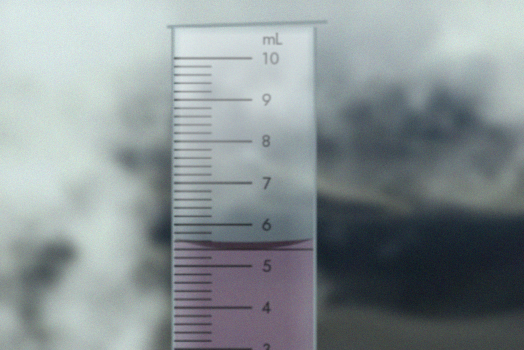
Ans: value=5.4 unit=mL
